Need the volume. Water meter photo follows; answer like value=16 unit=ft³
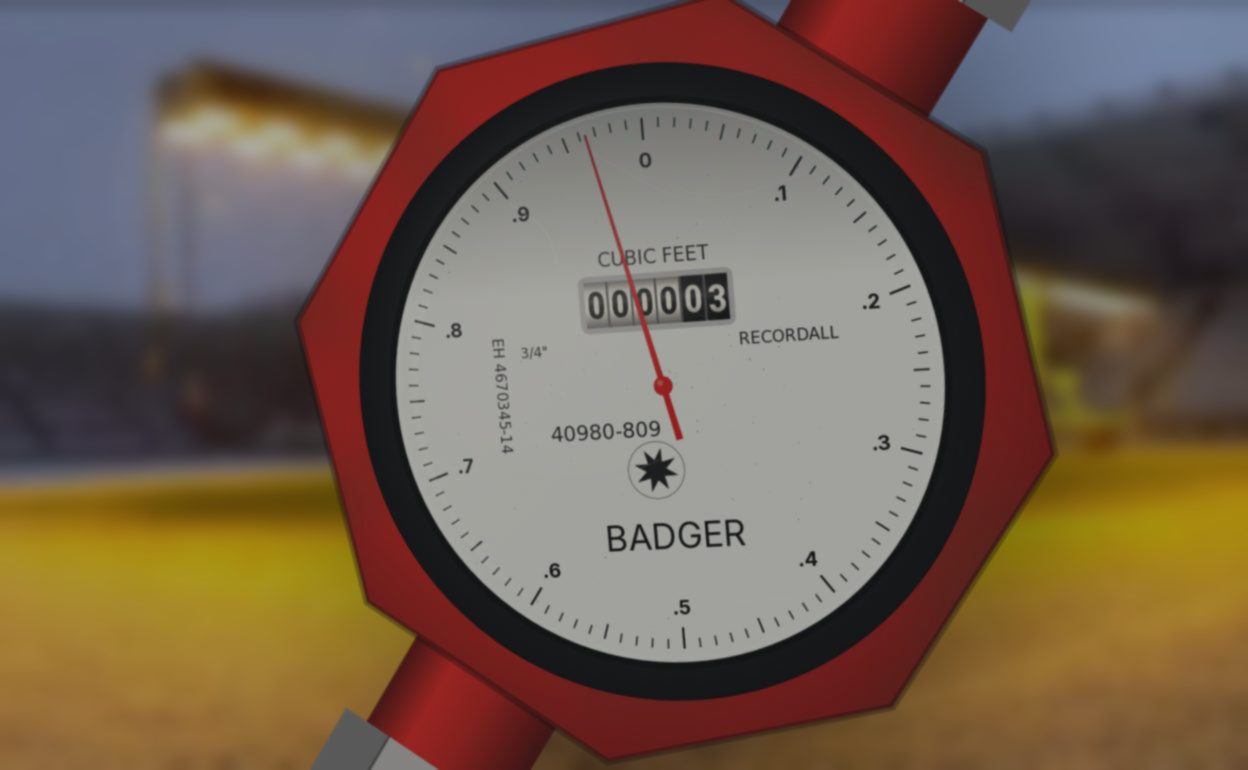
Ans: value=2.96 unit=ft³
